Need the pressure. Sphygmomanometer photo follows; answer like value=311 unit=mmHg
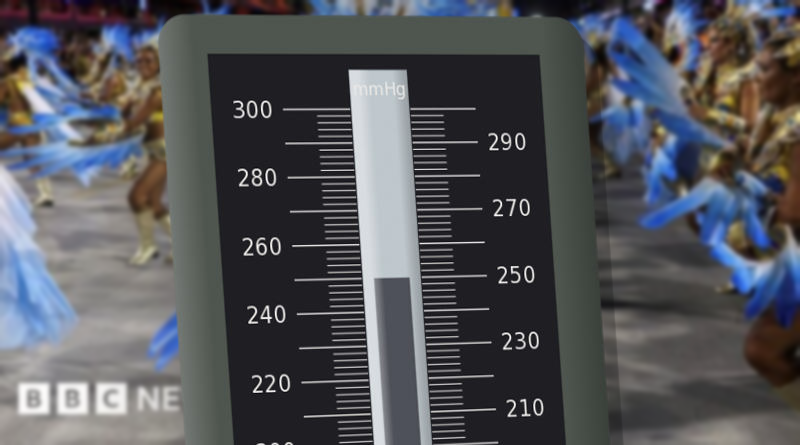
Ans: value=250 unit=mmHg
